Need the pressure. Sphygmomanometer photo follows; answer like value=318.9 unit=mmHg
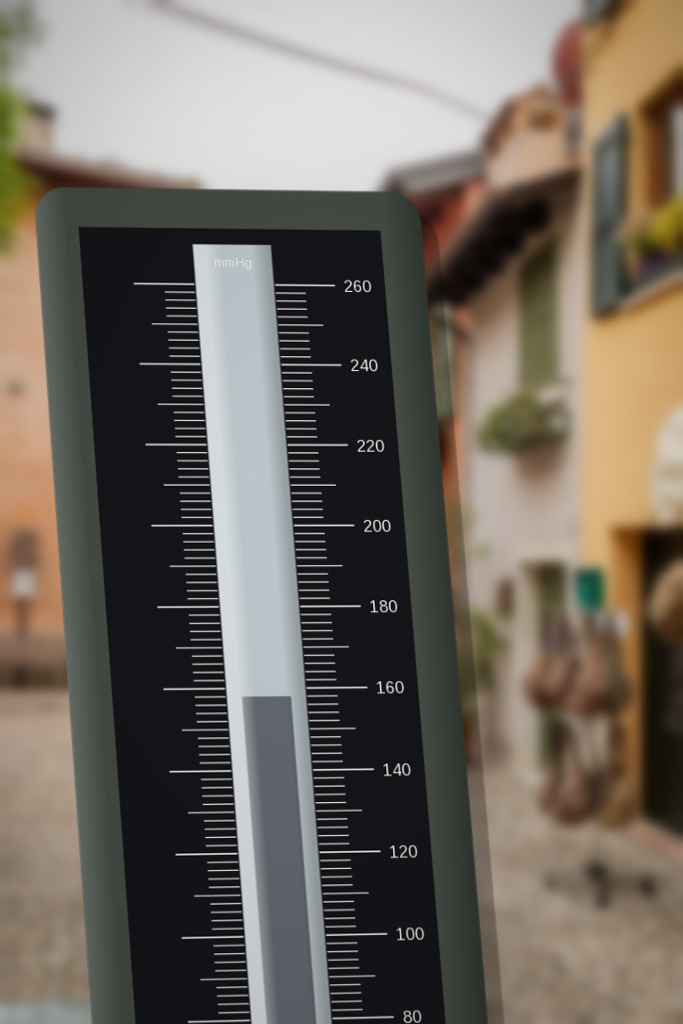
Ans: value=158 unit=mmHg
